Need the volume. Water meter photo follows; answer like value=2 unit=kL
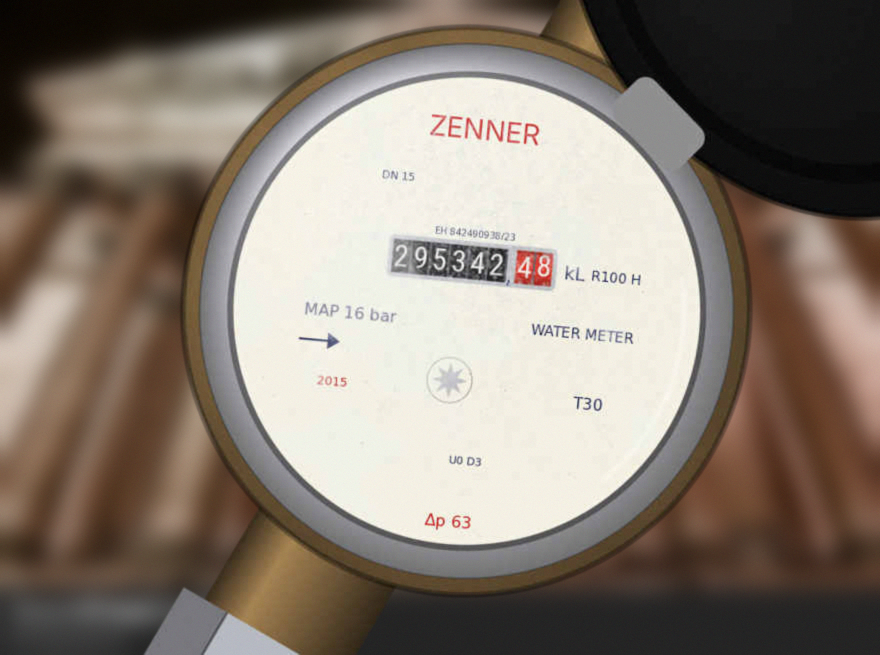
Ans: value=295342.48 unit=kL
